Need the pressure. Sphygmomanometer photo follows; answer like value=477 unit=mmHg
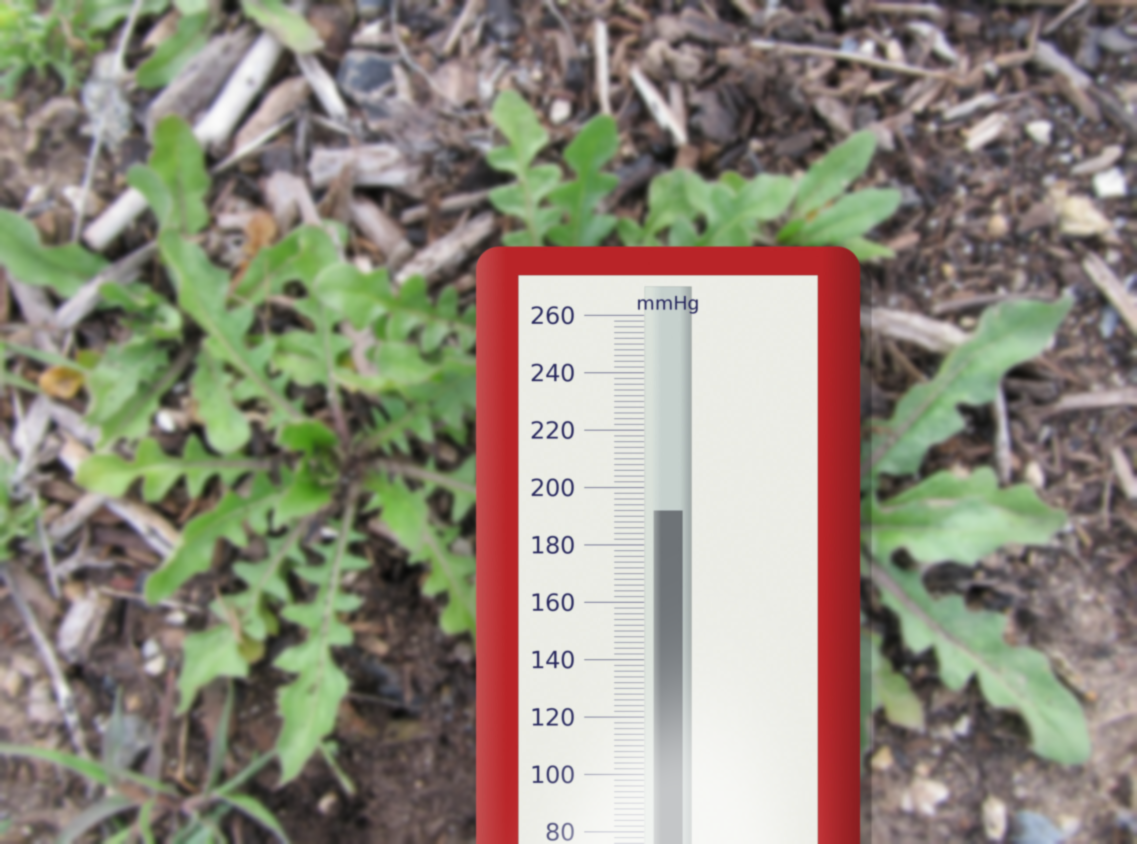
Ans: value=192 unit=mmHg
